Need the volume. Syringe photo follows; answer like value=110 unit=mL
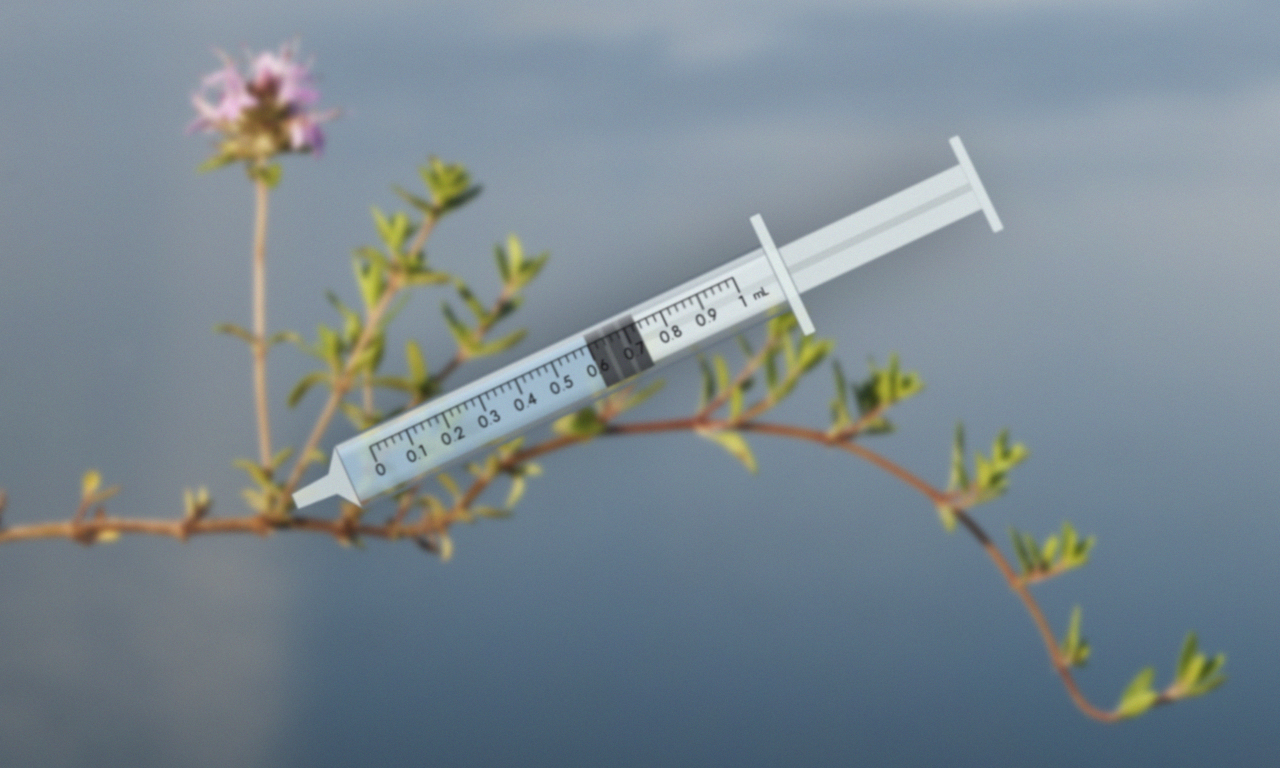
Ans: value=0.6 unit=mL
